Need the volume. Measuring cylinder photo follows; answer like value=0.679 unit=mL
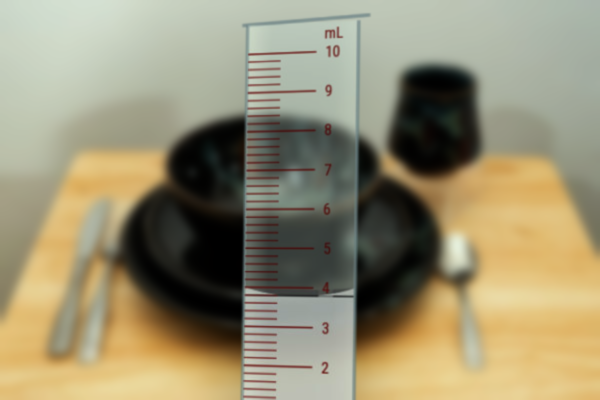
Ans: value=3.8 unit=mL
